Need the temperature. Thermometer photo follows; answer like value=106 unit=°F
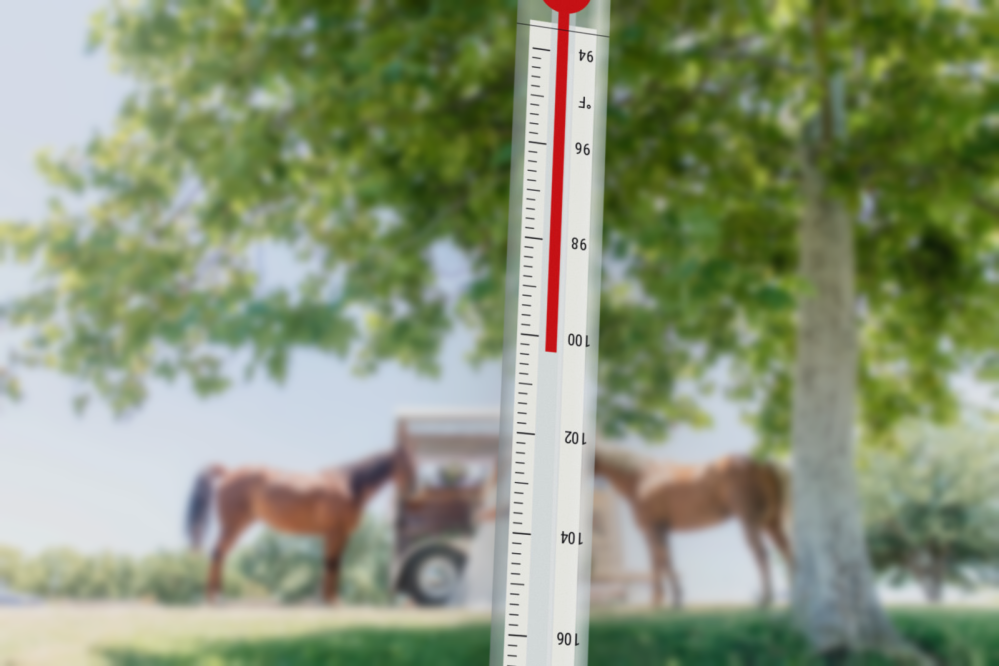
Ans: value=100.3 unit=°F
